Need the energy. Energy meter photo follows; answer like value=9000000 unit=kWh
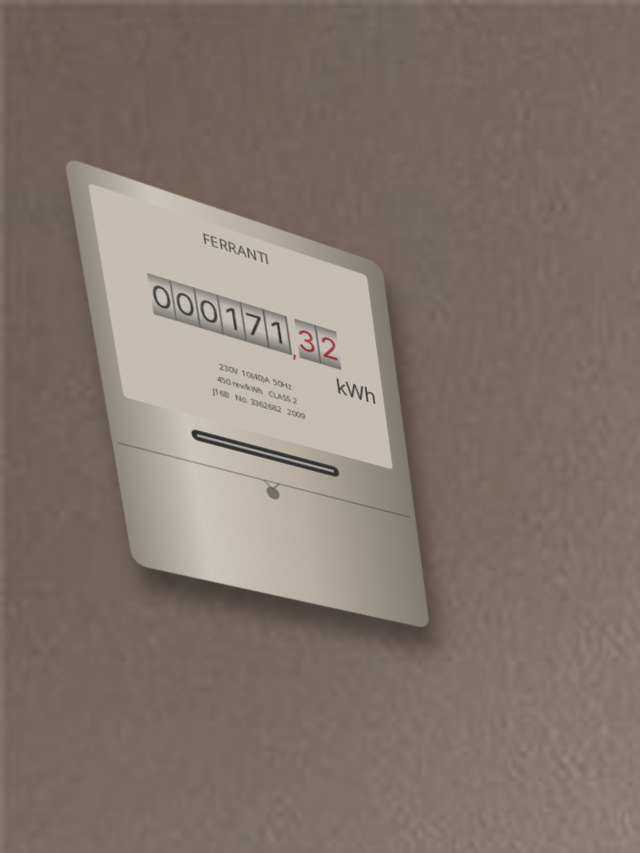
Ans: value=171.32 unit=kWh
